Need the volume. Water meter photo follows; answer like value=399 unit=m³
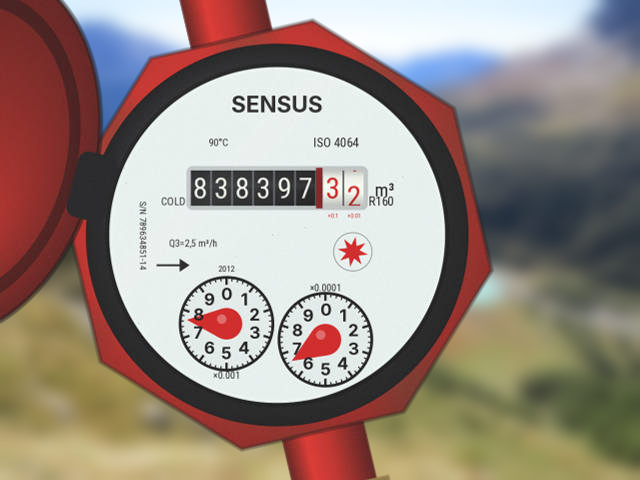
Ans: value=838397.3176 unit=m³
